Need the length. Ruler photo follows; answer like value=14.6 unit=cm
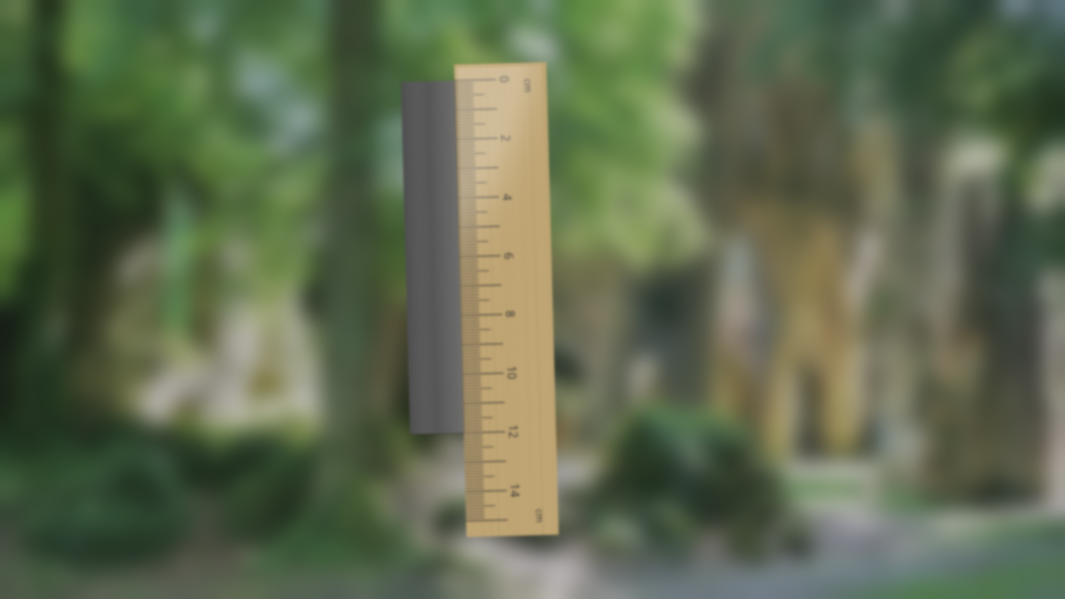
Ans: value=12 unit=cm
